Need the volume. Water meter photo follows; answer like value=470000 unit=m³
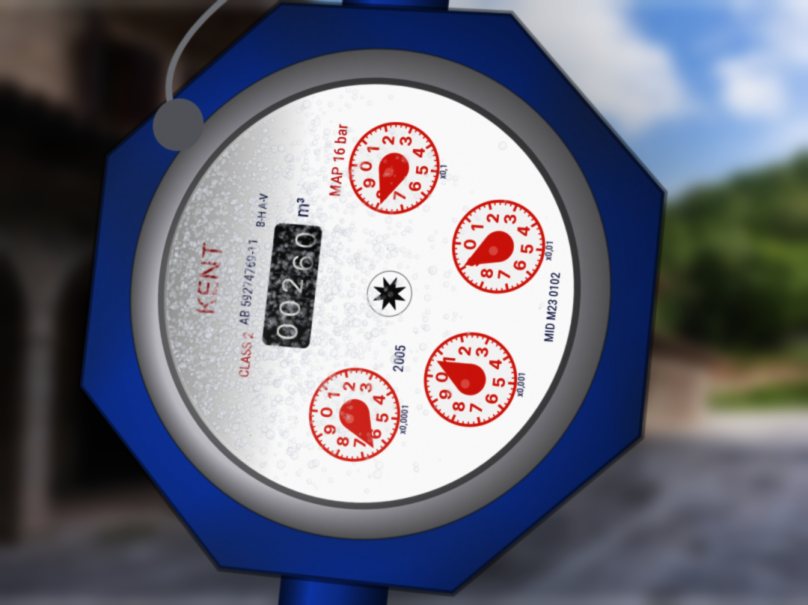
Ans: value=259.7906 unit=m³
